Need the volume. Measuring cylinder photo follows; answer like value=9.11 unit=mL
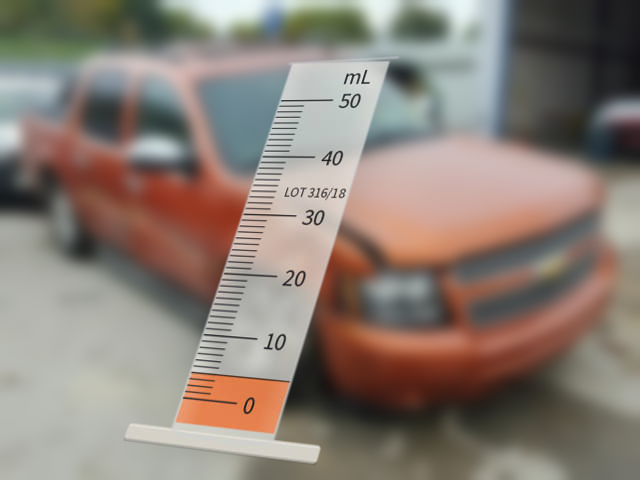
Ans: value=4 unit=mL
